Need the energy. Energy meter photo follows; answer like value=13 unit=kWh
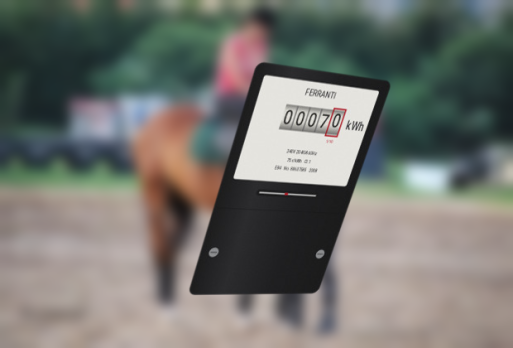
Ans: value=7.0 unit=kWh
